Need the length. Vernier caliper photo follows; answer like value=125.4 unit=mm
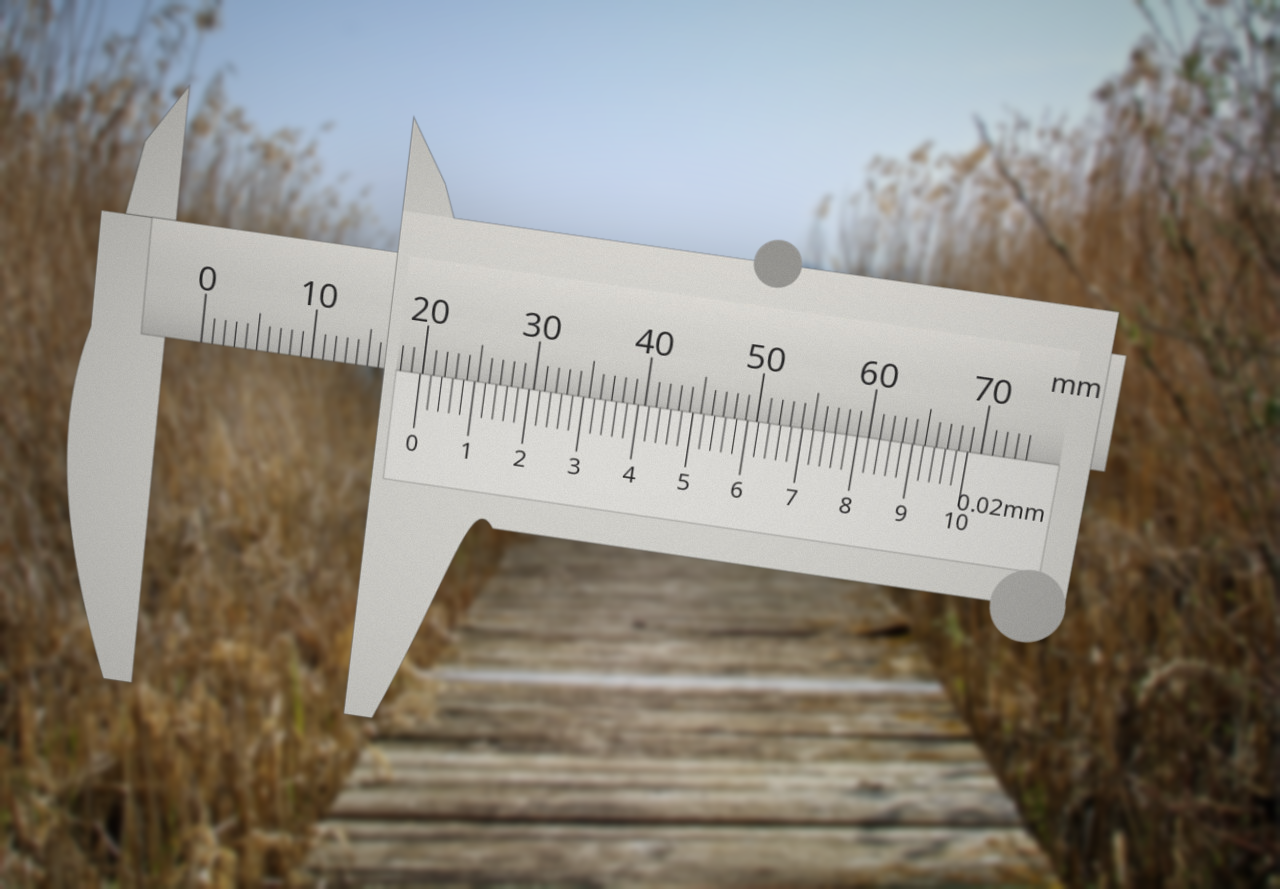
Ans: value=19.8 unit=mm
